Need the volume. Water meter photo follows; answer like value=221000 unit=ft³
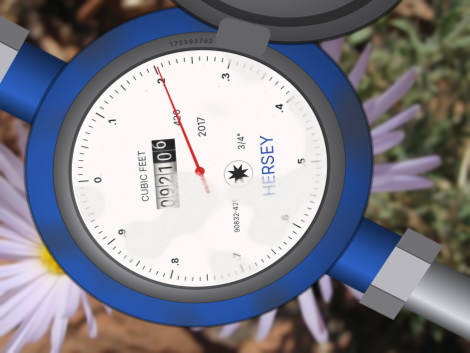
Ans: value=92106.20 unit=ft³
